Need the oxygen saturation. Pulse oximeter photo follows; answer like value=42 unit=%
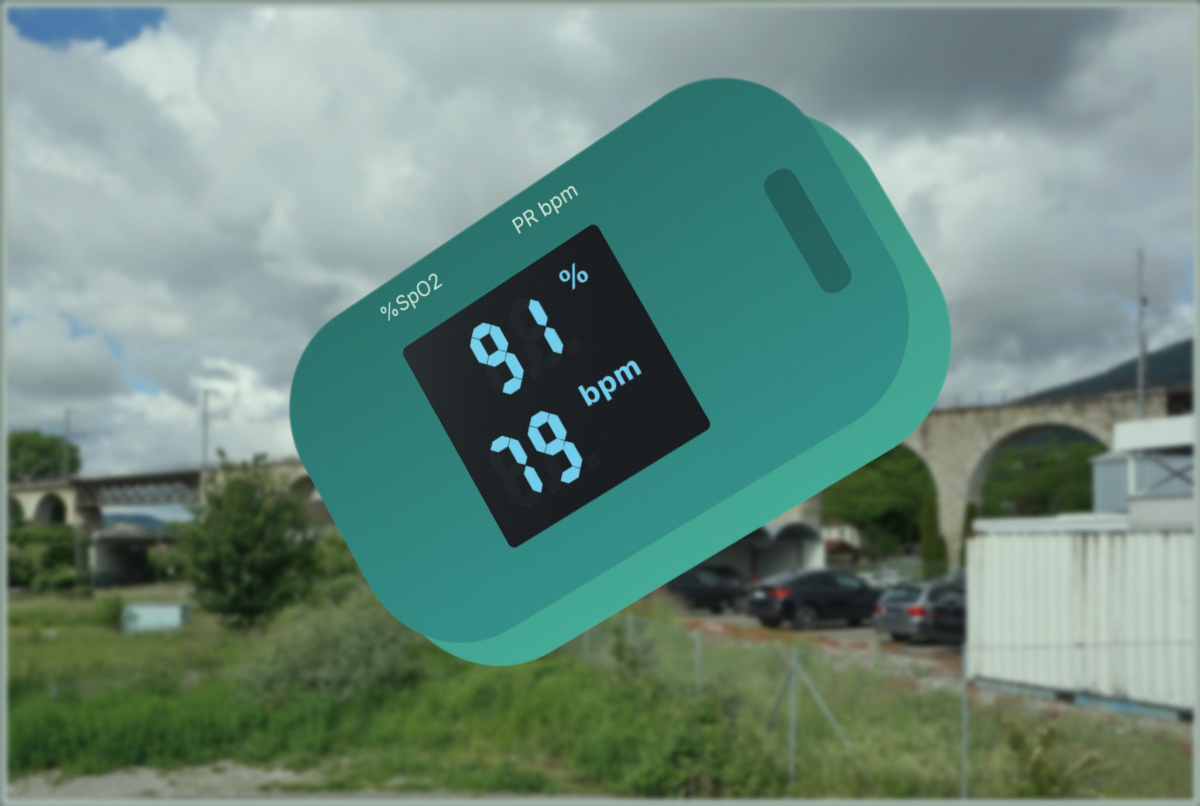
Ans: value=91 unit=%
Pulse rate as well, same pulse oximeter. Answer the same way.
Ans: value=79 unit=bpm
